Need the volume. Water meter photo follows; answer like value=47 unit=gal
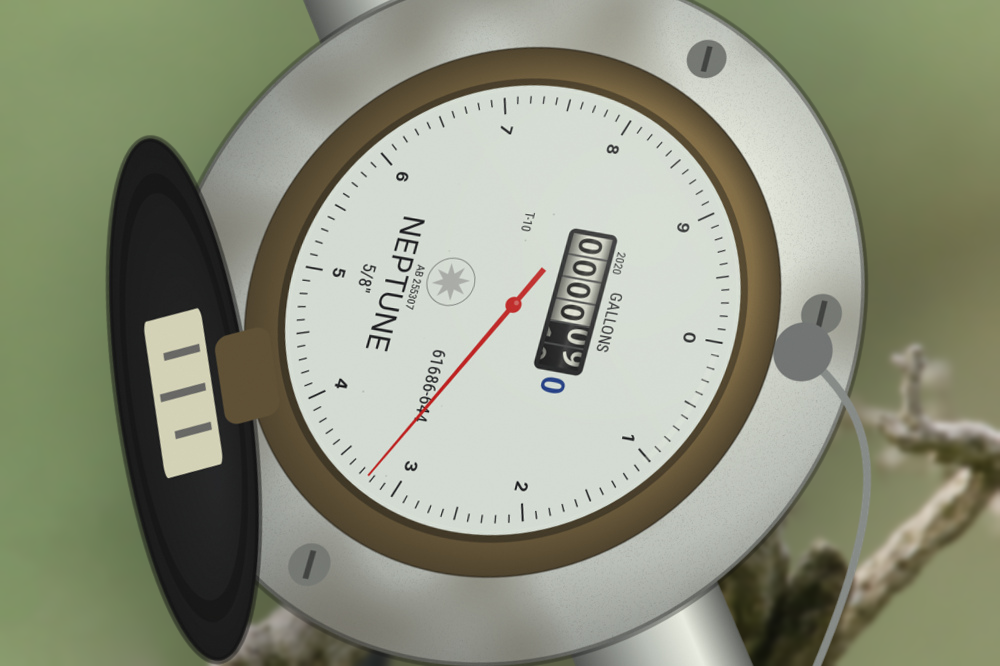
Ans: value=93.2 unit=gal
